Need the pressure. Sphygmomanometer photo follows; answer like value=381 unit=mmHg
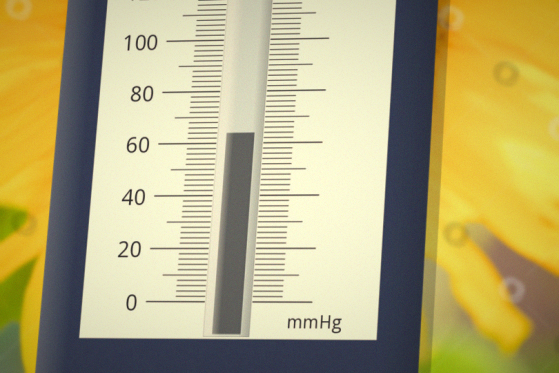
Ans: value=64 unit=mmHg
